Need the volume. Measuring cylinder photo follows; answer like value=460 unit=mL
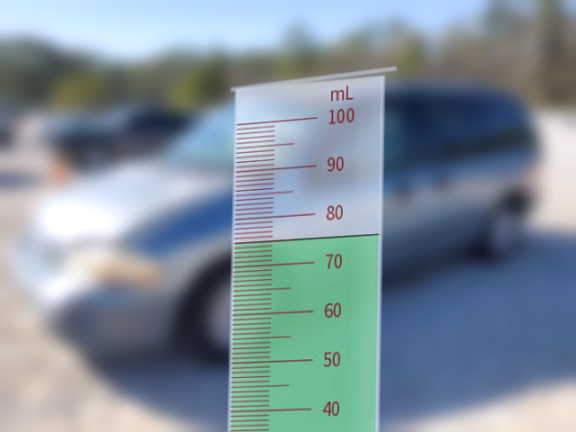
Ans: value=75 unit=mL
